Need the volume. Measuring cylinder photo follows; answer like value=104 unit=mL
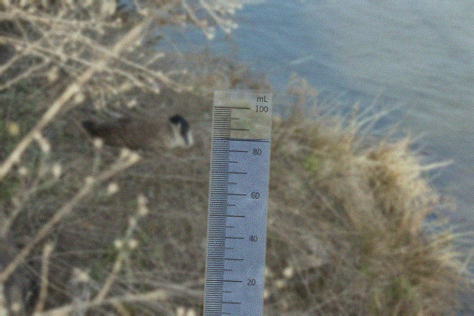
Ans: value=85 unit=mL
